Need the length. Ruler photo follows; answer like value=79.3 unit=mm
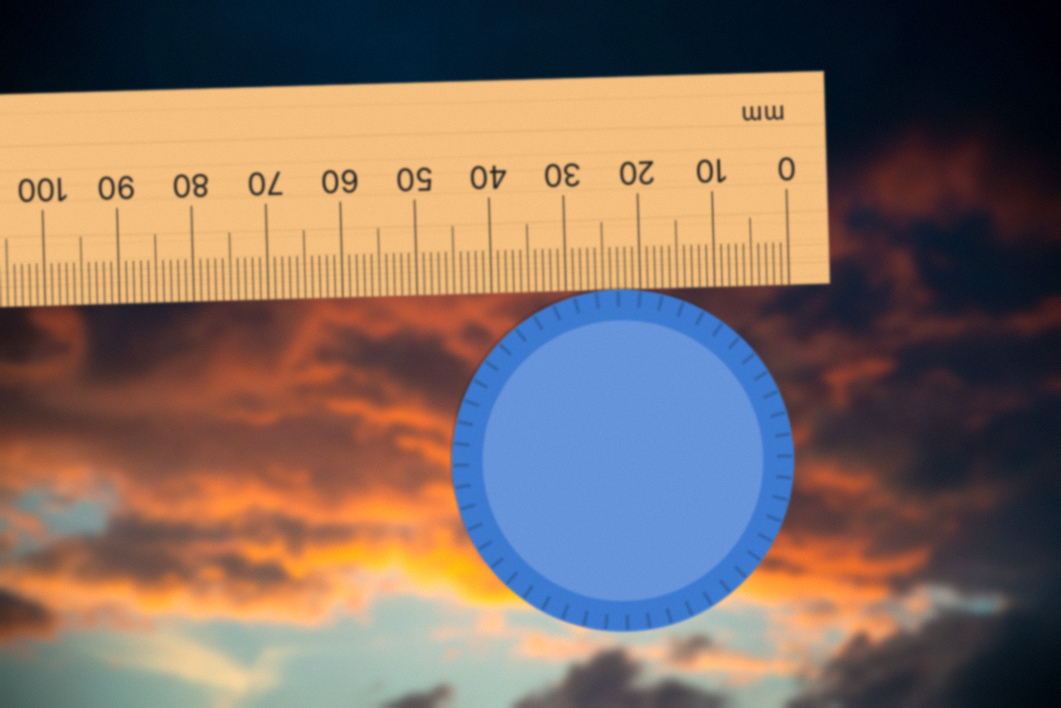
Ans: value=46 unit=mm
